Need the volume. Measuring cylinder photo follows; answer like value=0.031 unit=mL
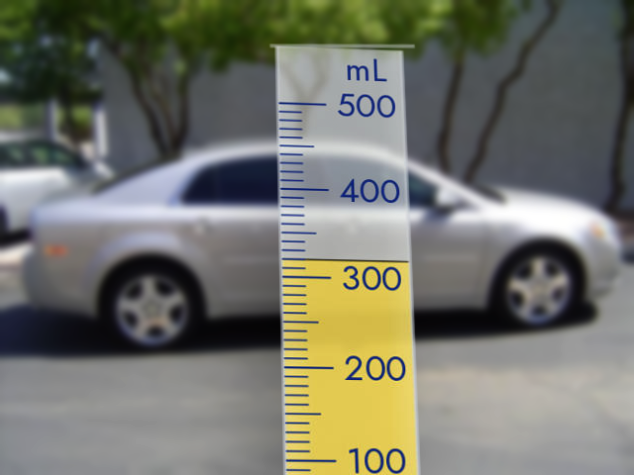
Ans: value=320 unit=mL
